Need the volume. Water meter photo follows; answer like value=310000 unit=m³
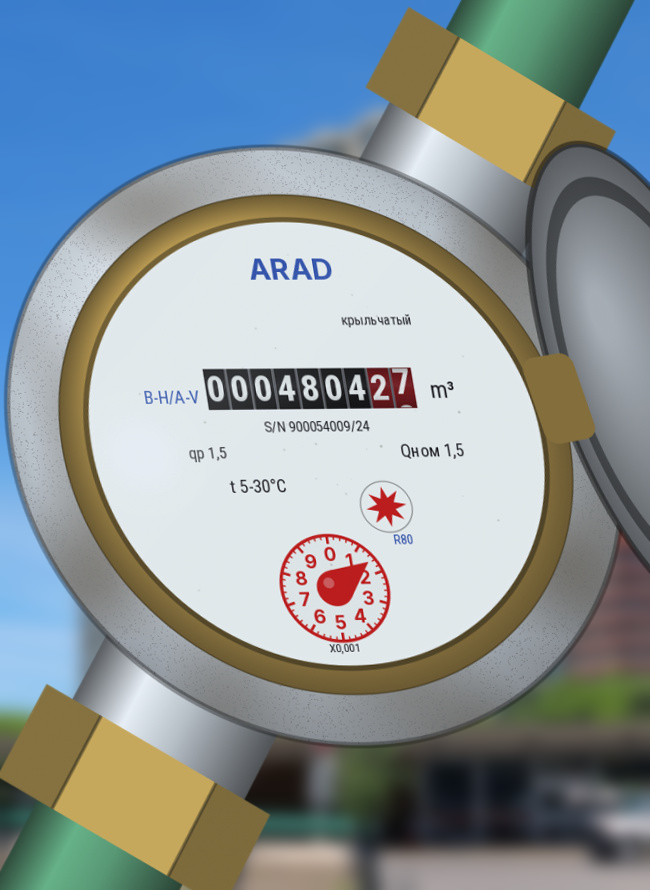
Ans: value=4804.271 unit=m³
